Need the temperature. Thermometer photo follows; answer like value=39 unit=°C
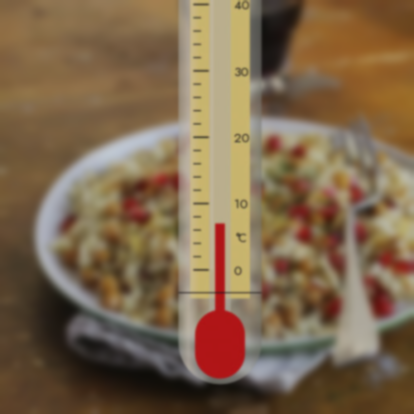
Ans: value=7 unit=°C
